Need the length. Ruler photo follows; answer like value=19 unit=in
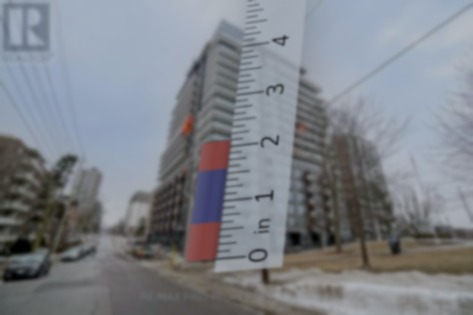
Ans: value=2.125 unit=in
